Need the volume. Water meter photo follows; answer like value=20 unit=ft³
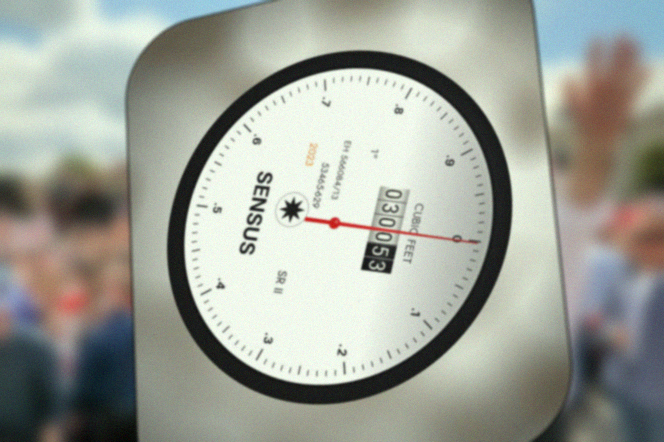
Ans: value=30053.00 unit=ft³
